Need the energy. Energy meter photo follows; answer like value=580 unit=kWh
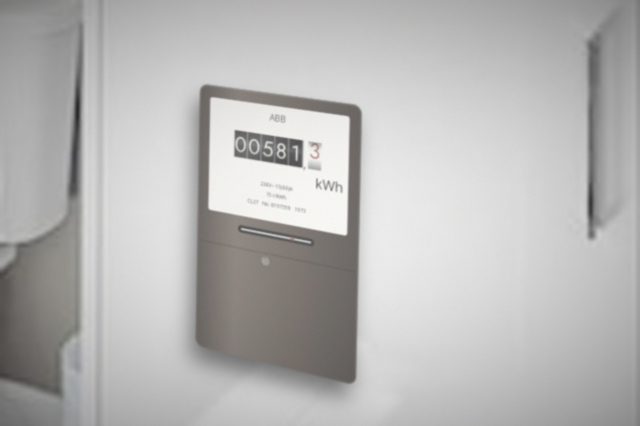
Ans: value=581.3 unit=kWh
